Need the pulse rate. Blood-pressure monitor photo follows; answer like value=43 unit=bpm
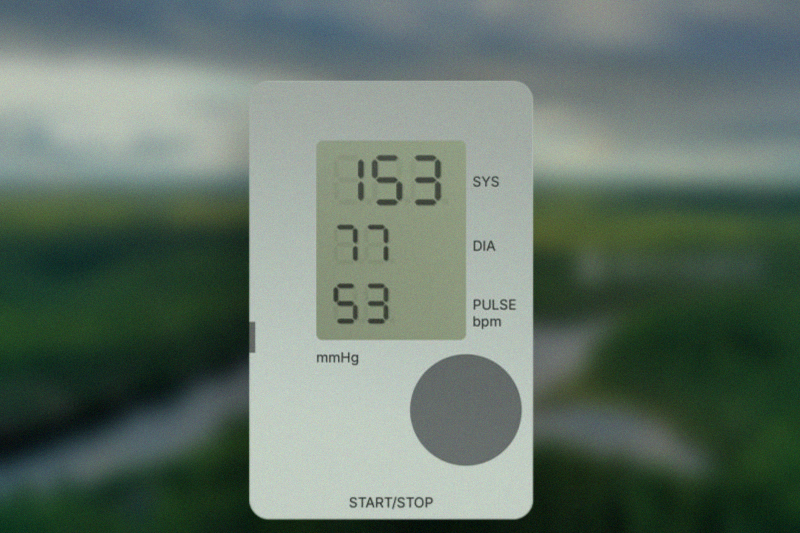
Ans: value=53 unit=bpm
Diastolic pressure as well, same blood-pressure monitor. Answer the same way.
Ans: value=77 unit=mmHg
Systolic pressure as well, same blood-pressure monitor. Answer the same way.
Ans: value=153 unit=mmHg
